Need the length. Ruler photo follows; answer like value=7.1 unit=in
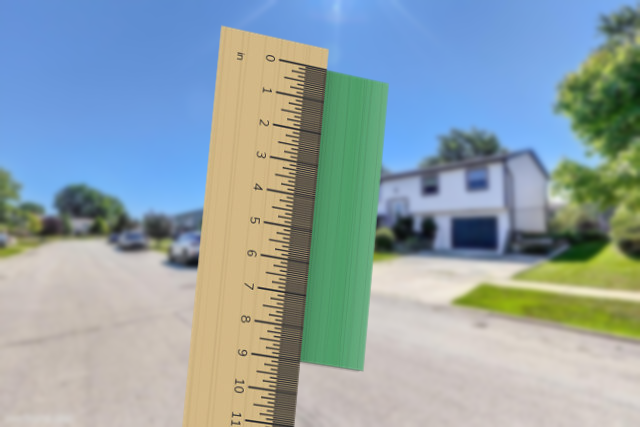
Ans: value=9 unit=in
